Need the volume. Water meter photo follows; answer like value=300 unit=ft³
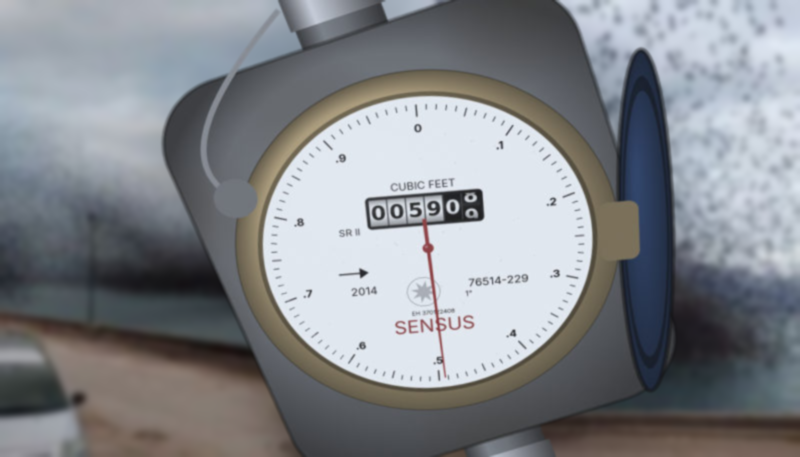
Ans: value=5908.49 unit=ft³
